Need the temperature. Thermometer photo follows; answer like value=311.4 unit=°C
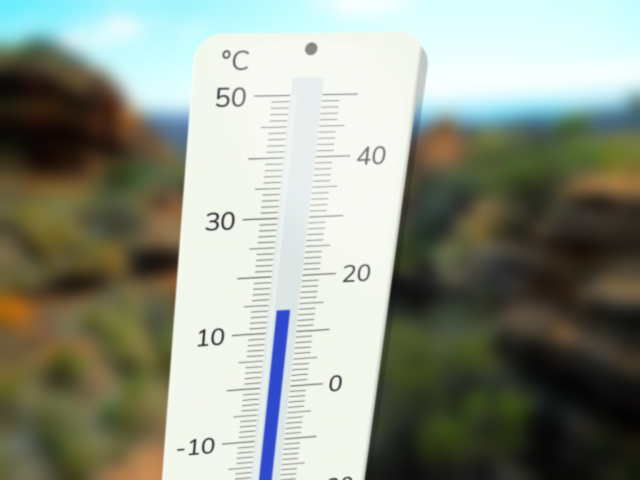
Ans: value=14 unit=°C
